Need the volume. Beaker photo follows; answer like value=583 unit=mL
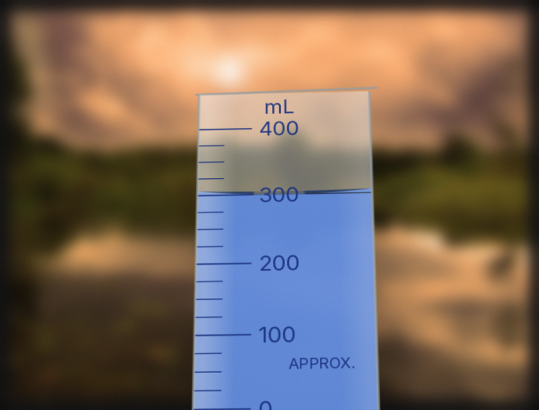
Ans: value=300 unit=mL
